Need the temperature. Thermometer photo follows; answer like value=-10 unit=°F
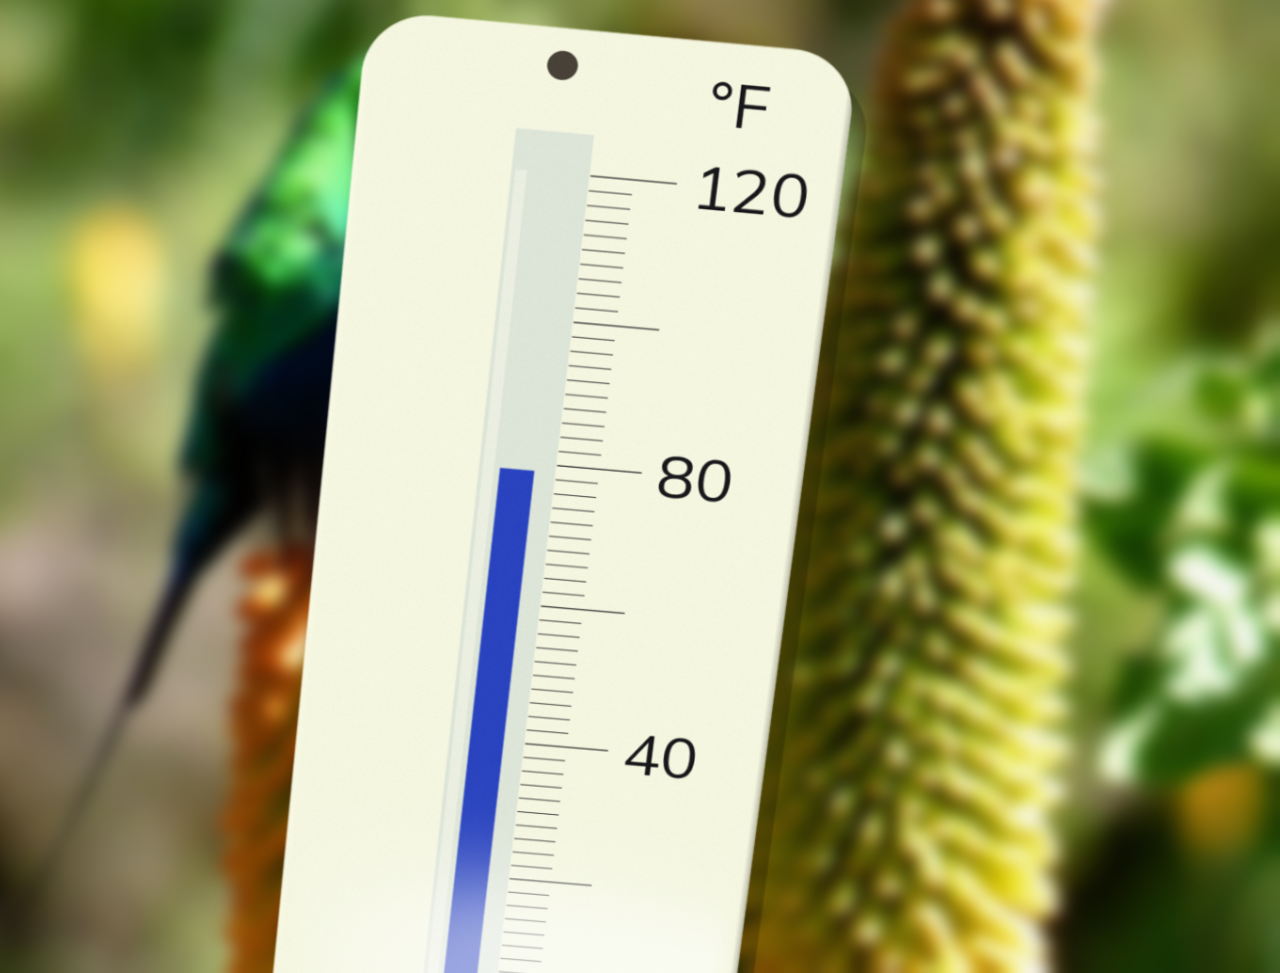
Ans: value=79 unit=°F
